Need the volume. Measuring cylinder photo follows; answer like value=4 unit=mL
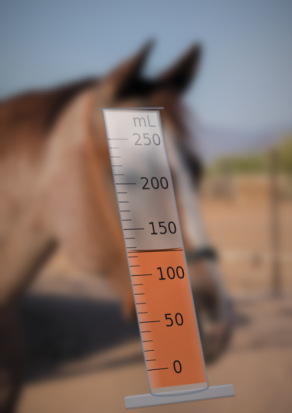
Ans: value=125 unit=mL
